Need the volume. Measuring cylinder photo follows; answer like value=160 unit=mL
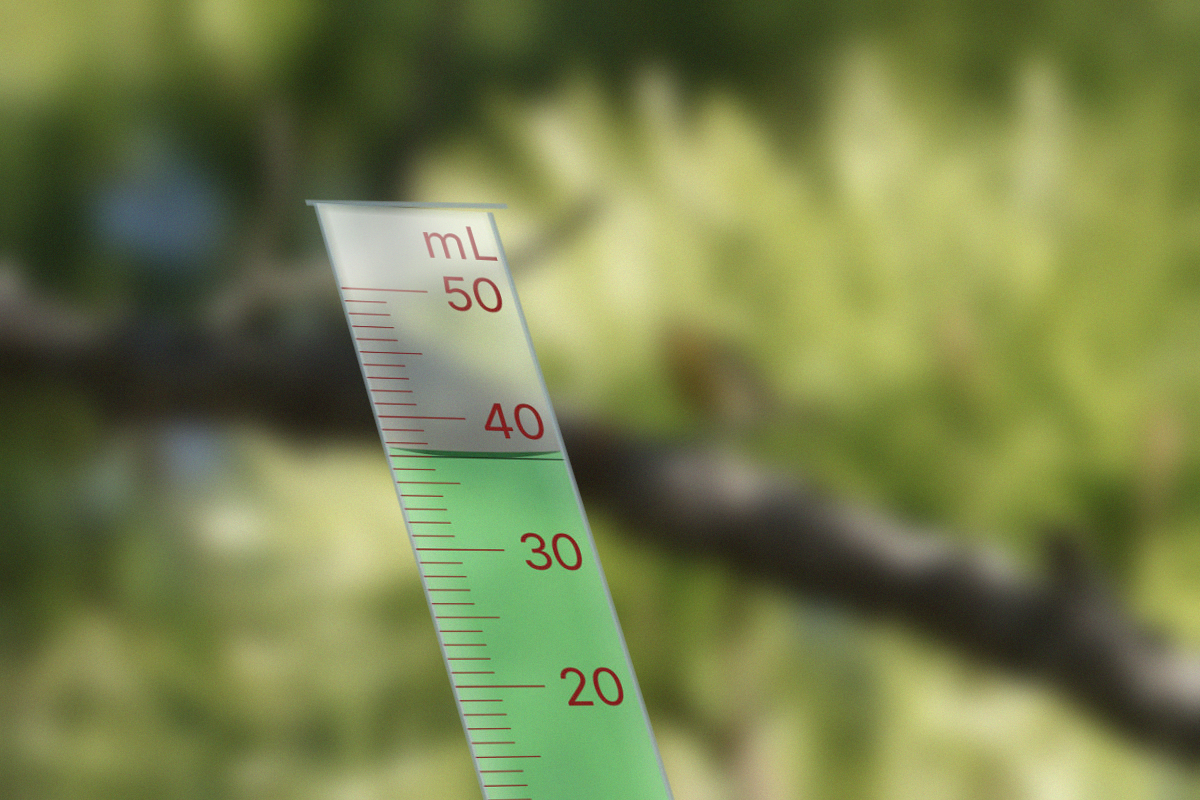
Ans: value=37 unit=mL
